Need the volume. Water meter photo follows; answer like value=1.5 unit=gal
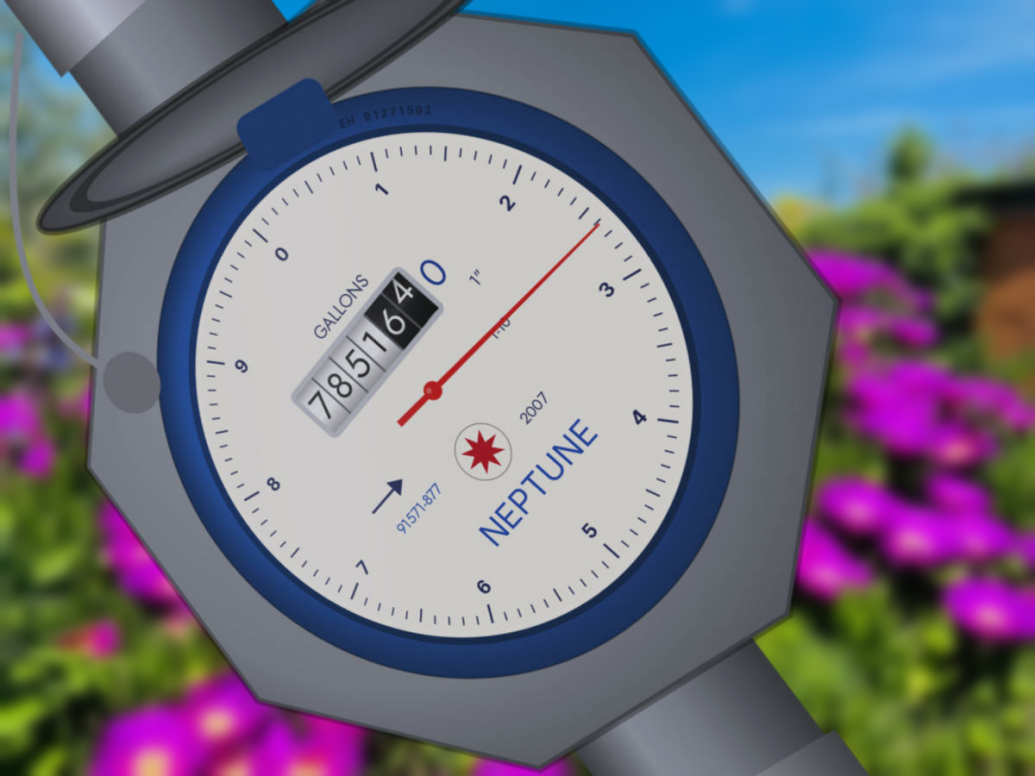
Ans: value=7851642.6 unit=gal
